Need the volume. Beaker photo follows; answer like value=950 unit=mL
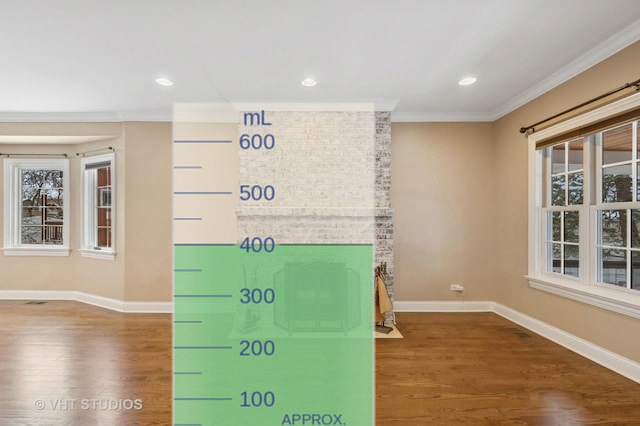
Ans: value=400 unit=mL
